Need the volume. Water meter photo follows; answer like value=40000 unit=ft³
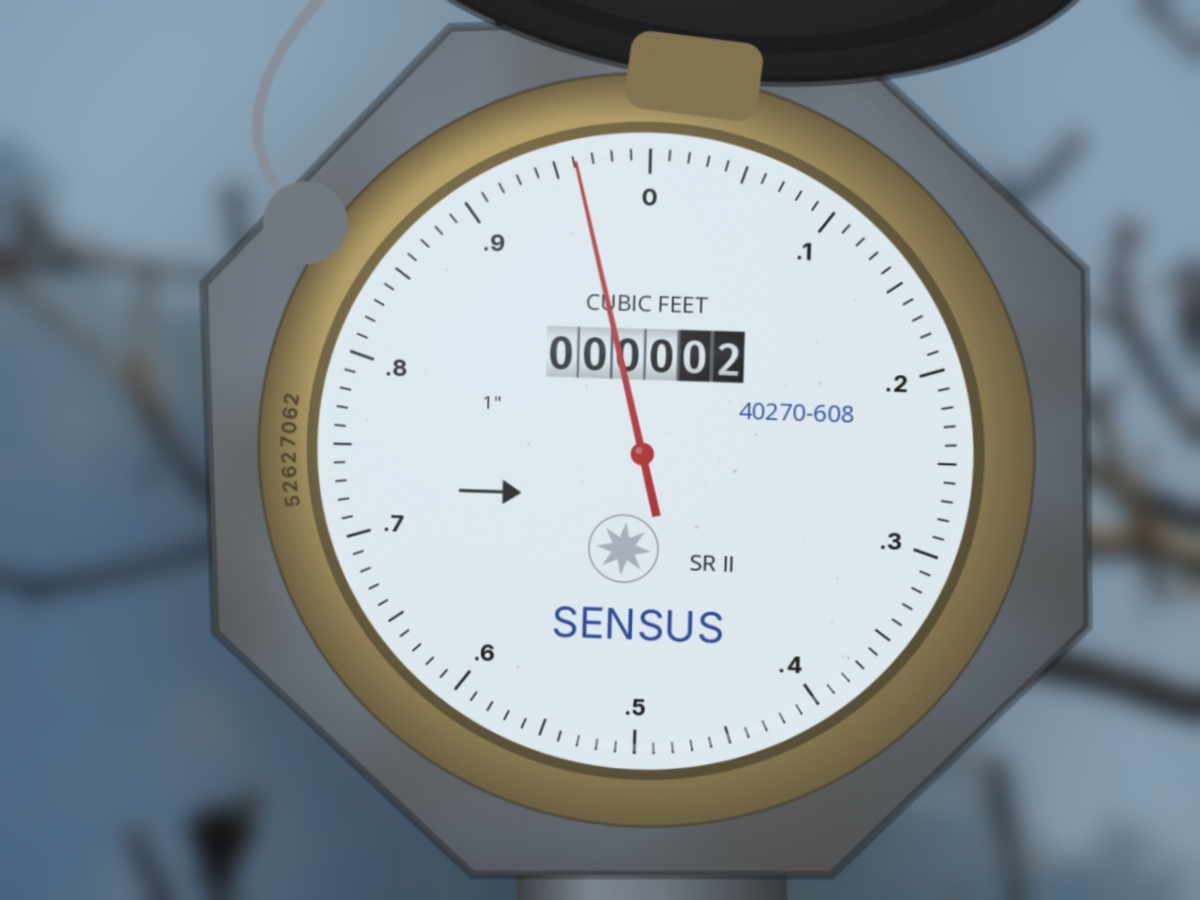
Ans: value=1.96 unit=ft³
